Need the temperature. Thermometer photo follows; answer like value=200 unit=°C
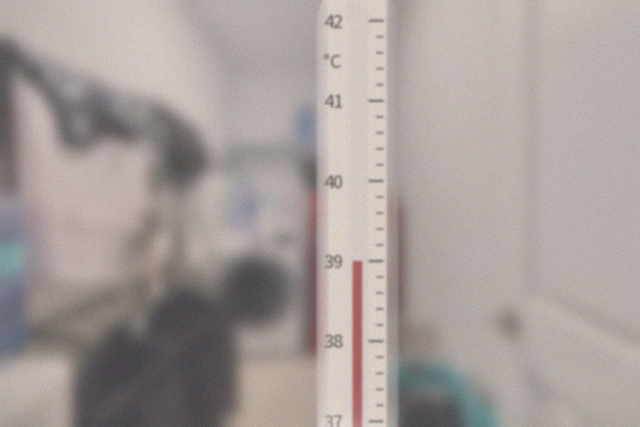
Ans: value=39 unit=°C
